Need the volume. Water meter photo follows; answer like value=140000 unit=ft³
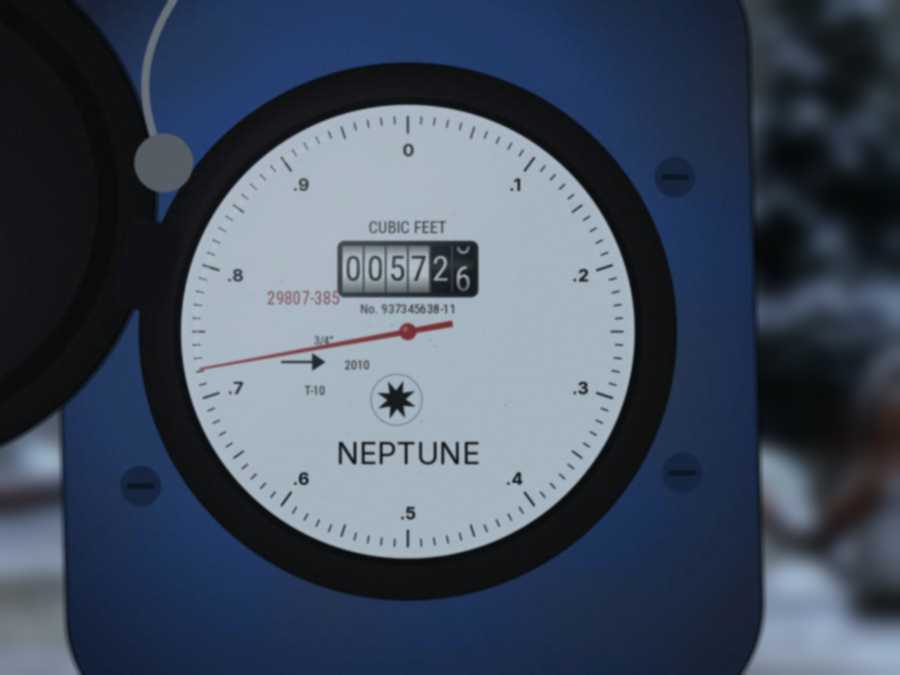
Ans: value=5725.72 unit=ft³
